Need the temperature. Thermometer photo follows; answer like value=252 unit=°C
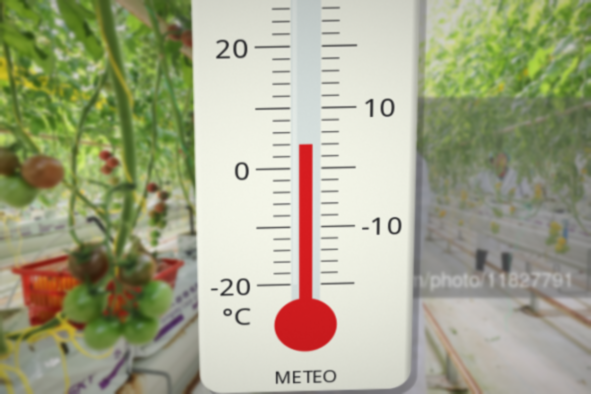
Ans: value=4 unit=°C
